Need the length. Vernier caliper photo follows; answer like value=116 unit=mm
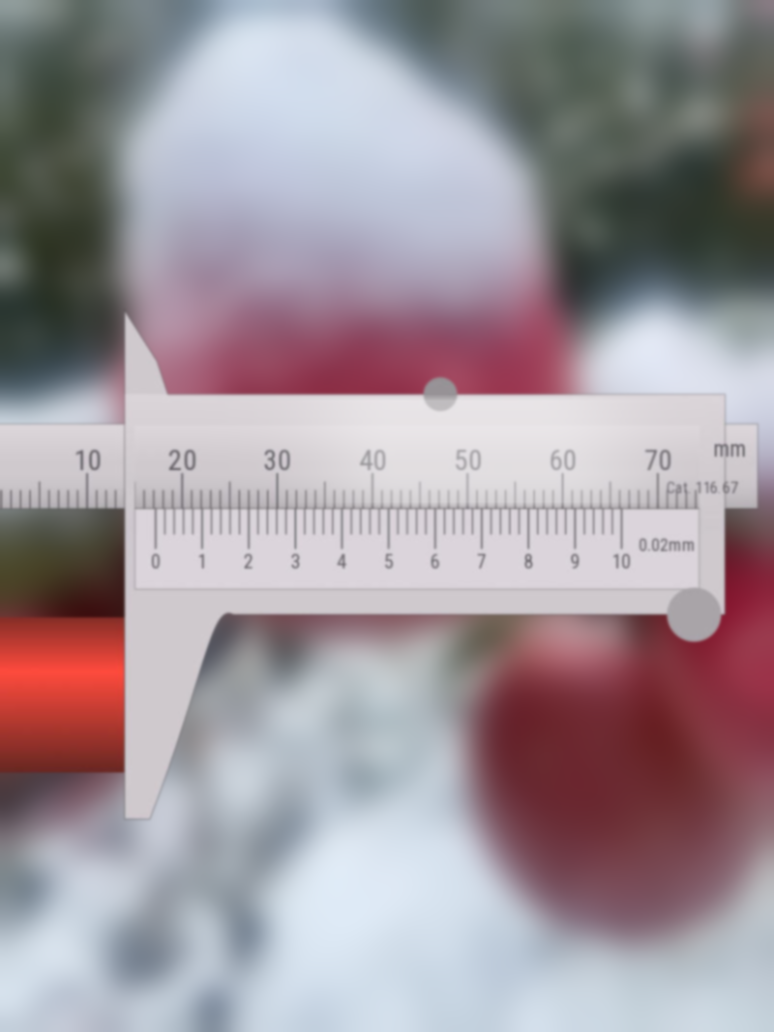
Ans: value=17.2 unit=mm
